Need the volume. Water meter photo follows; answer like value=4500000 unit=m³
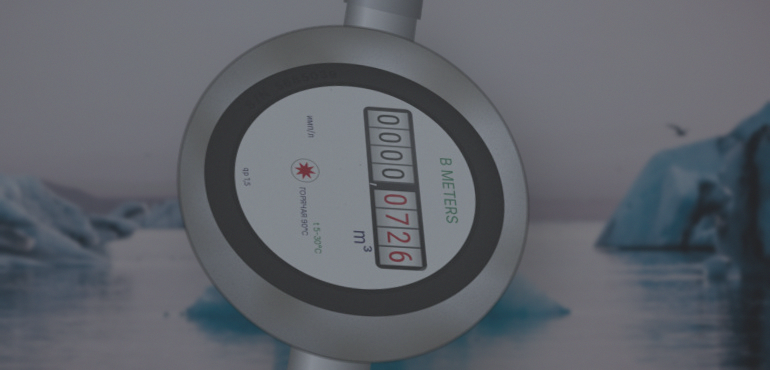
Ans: value=0.0726 unit=m³
